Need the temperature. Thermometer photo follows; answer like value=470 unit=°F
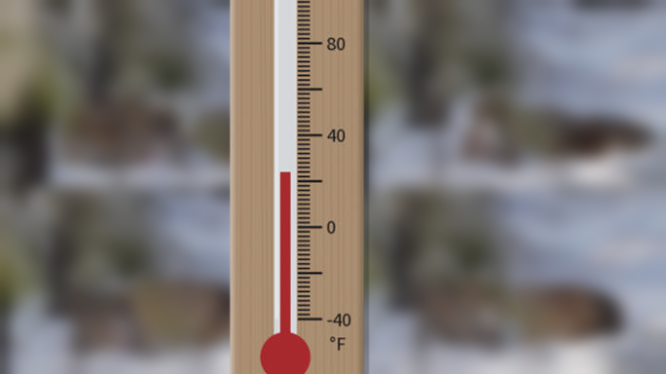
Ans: value=24 unit=°F
